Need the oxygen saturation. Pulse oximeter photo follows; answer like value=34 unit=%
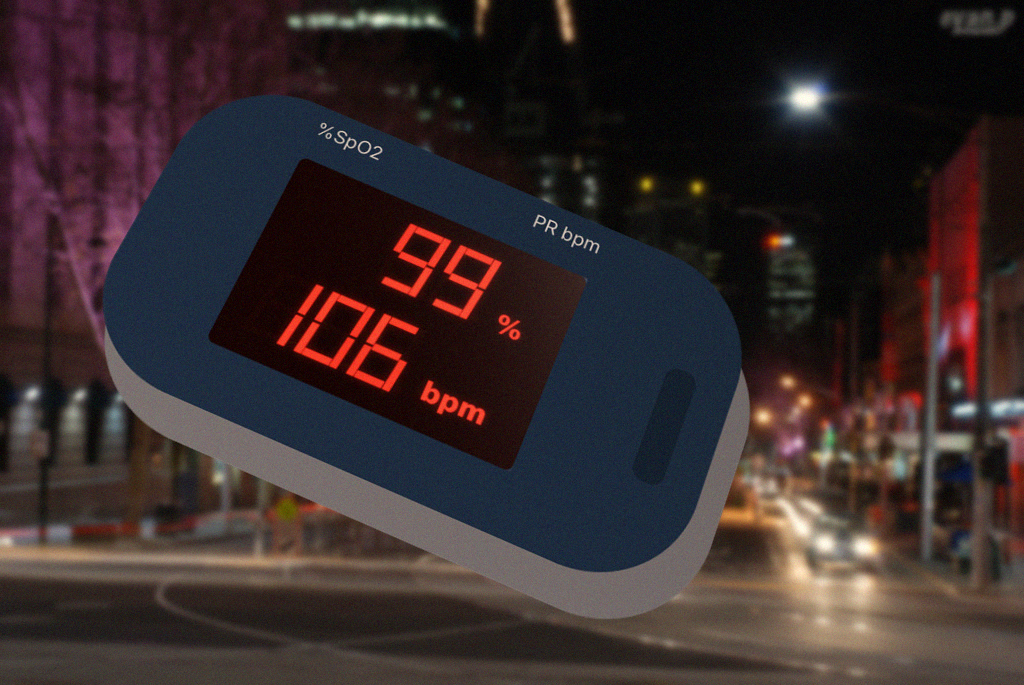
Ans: value=99 unit=%
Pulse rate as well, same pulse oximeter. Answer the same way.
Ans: value=106 unit=bpm
